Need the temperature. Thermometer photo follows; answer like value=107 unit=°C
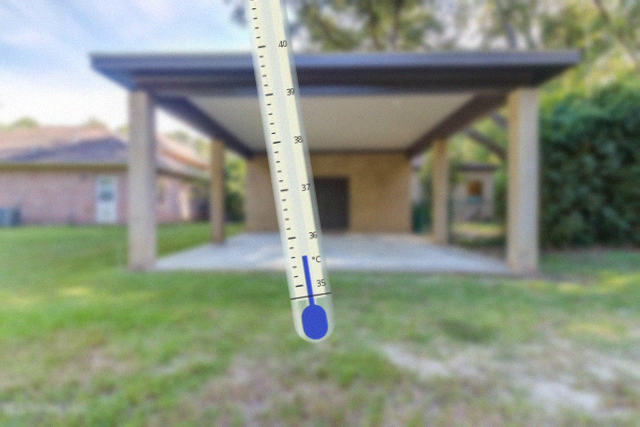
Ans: value=35.6 unit=°C
